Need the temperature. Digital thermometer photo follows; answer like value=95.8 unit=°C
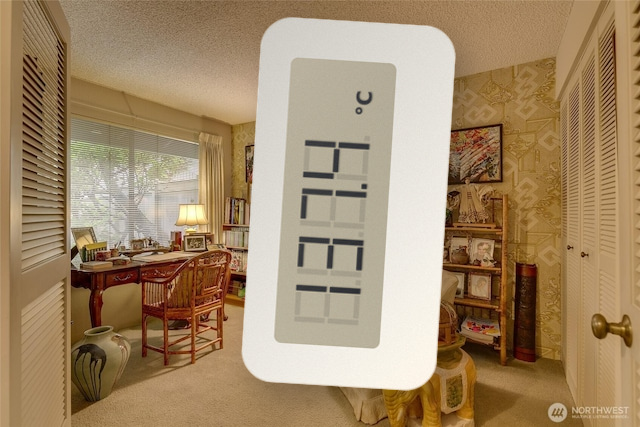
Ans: value=137.4 unit=°C
